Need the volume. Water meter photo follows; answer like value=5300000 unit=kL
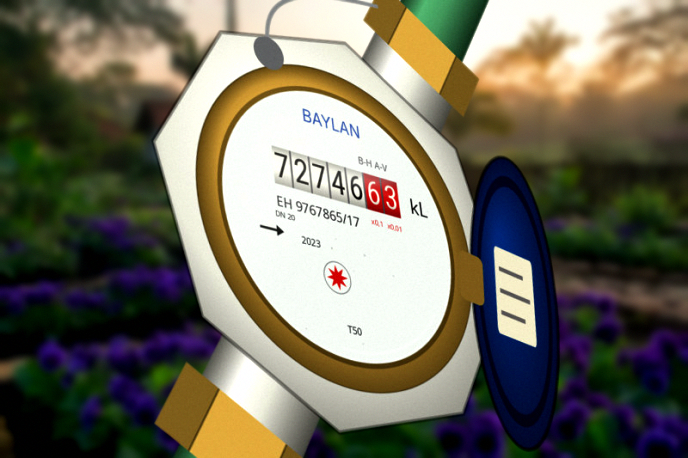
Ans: value=72746.63 unit=kL
